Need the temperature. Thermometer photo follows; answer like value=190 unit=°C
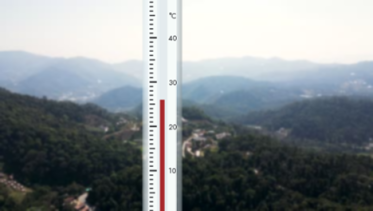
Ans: value=26 unit=°C
